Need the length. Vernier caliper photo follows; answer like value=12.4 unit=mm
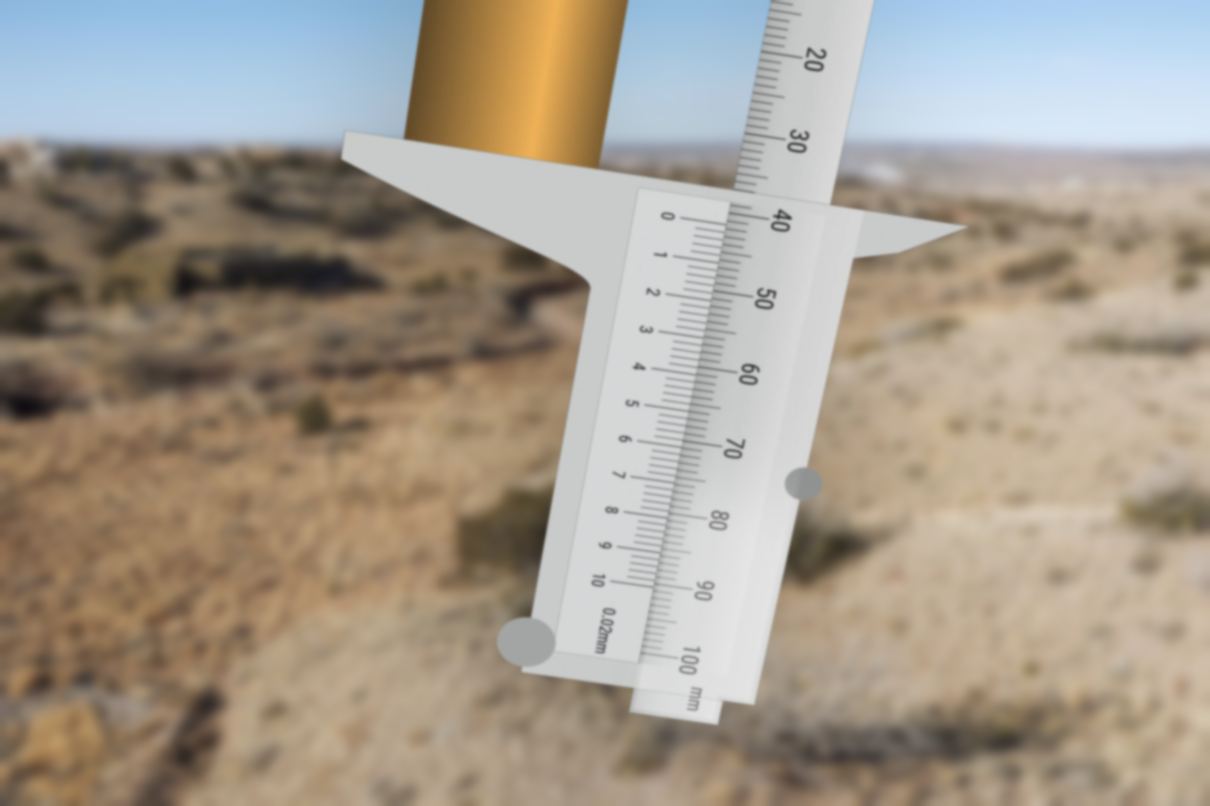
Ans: value=41.5 unit=mm
